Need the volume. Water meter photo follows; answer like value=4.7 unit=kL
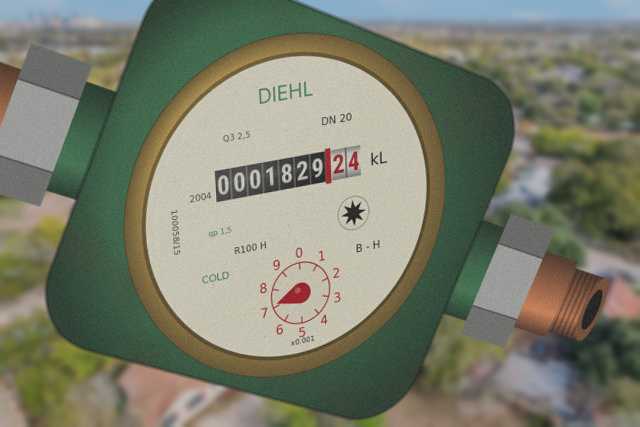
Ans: value=1829.247 unit=kL
